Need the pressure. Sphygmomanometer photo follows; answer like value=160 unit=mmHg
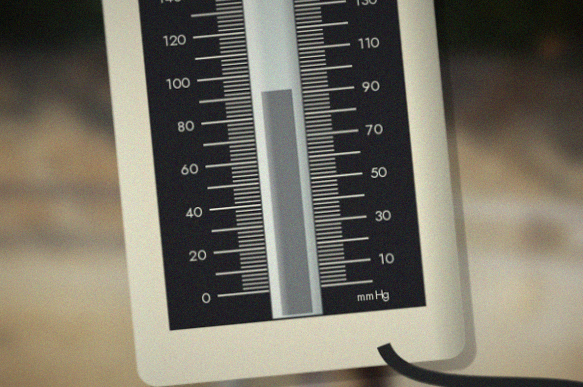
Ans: value=92 unit=mmHg
